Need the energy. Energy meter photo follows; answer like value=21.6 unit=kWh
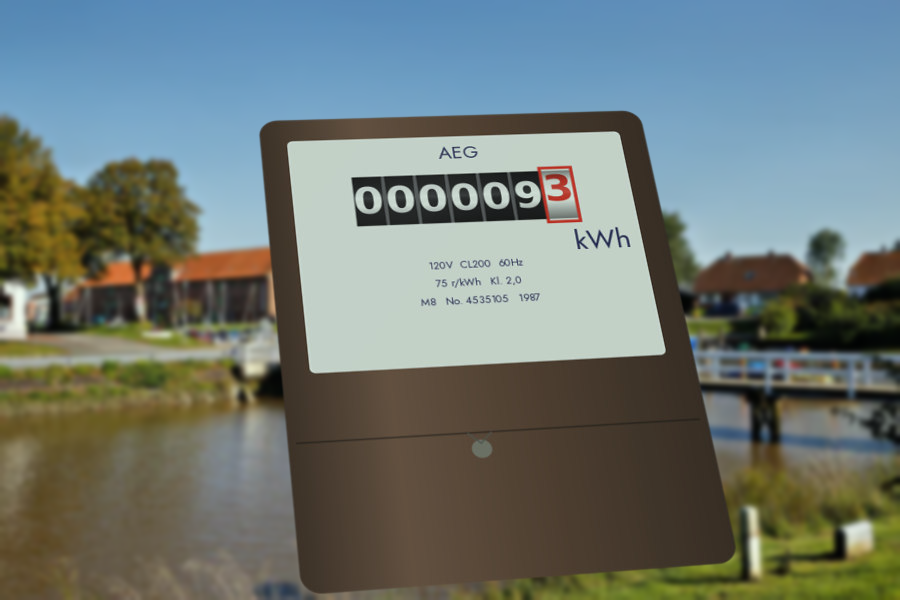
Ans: value=9.3 unit=kWh
